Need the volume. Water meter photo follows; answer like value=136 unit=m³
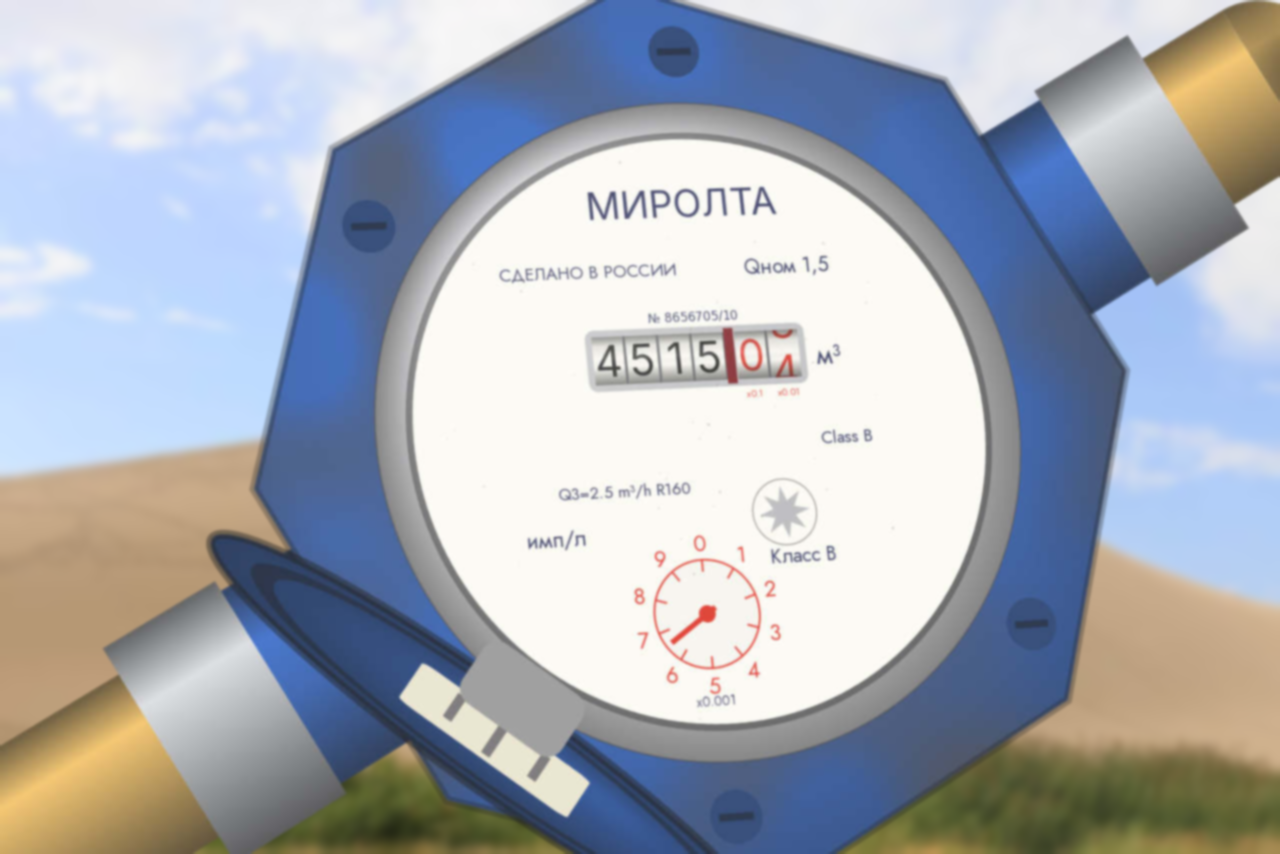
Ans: value=4515.036 unit=m³
